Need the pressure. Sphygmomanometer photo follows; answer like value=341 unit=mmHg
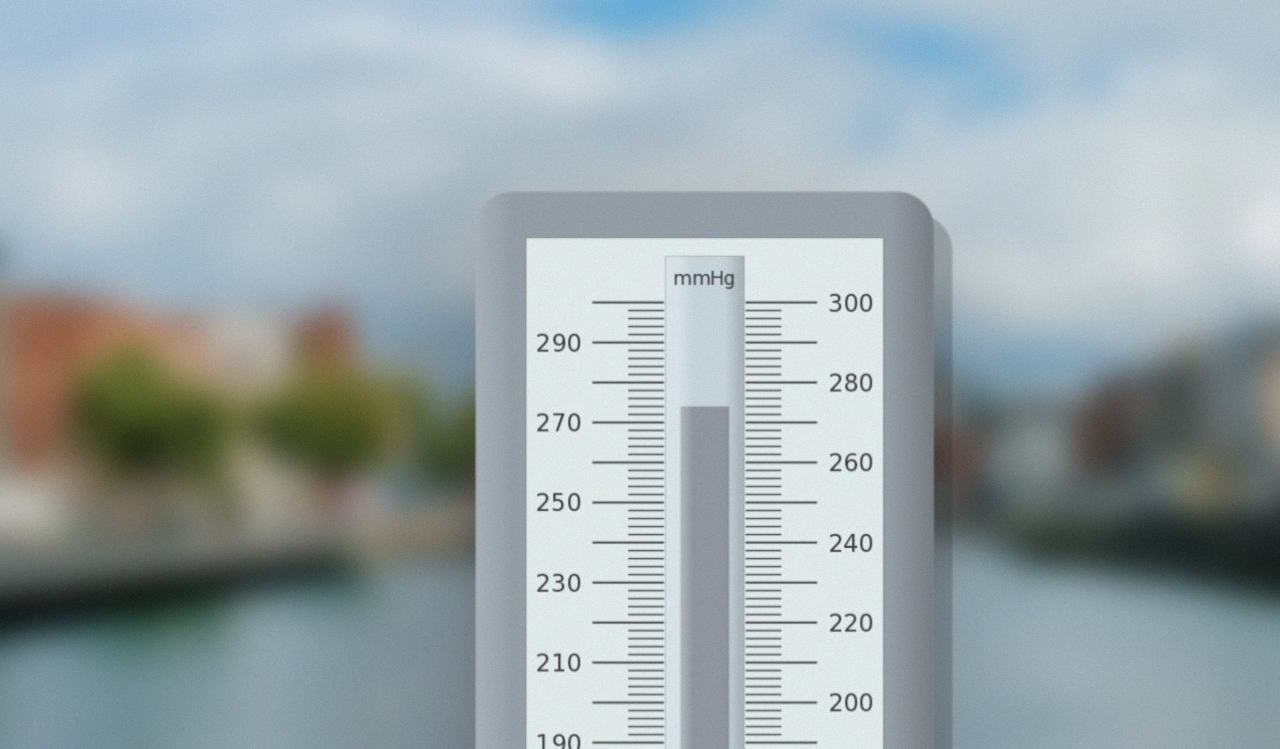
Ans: value=274 unit=mmHg
